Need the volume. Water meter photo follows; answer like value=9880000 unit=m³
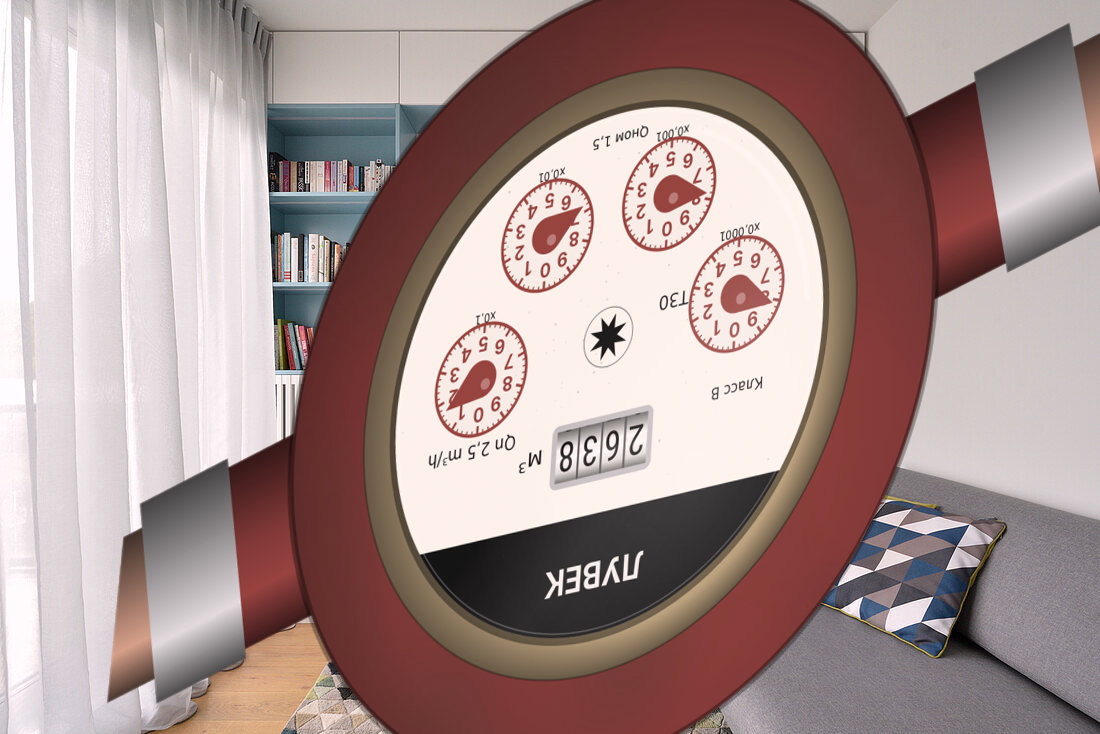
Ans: value=2638.1678 unit=m³
